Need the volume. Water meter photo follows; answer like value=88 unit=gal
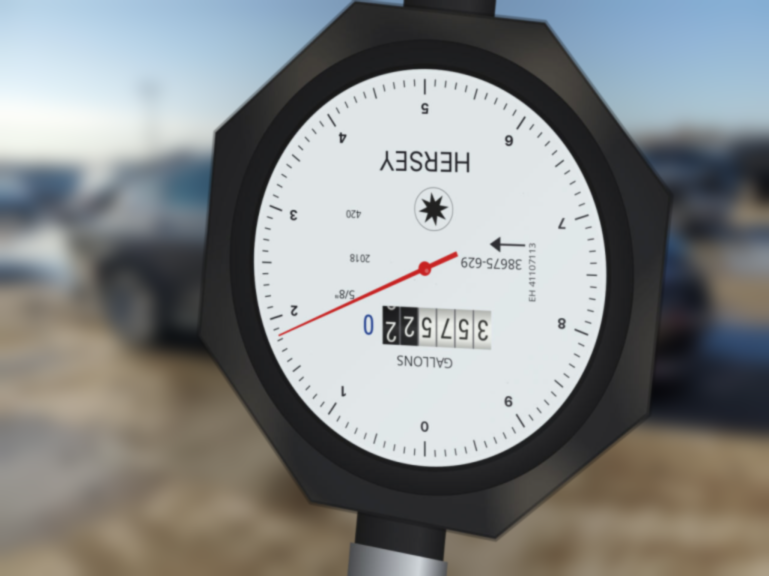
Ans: value=3575221.8 unit=gal
